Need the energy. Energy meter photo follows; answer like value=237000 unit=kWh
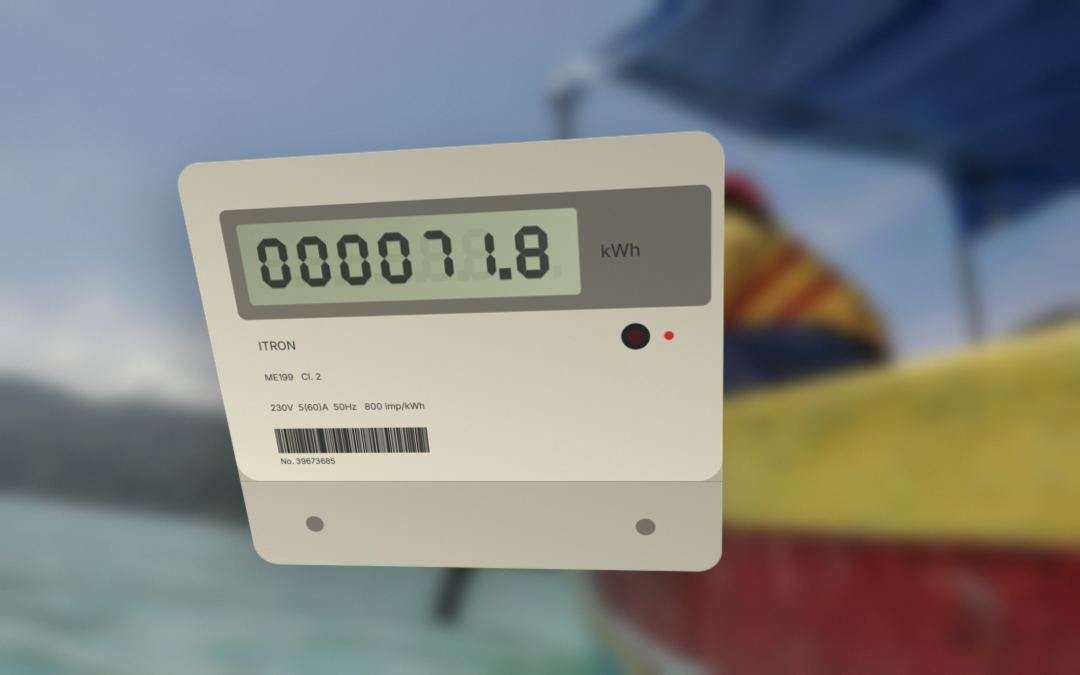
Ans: value=71.8 unit=kWh
